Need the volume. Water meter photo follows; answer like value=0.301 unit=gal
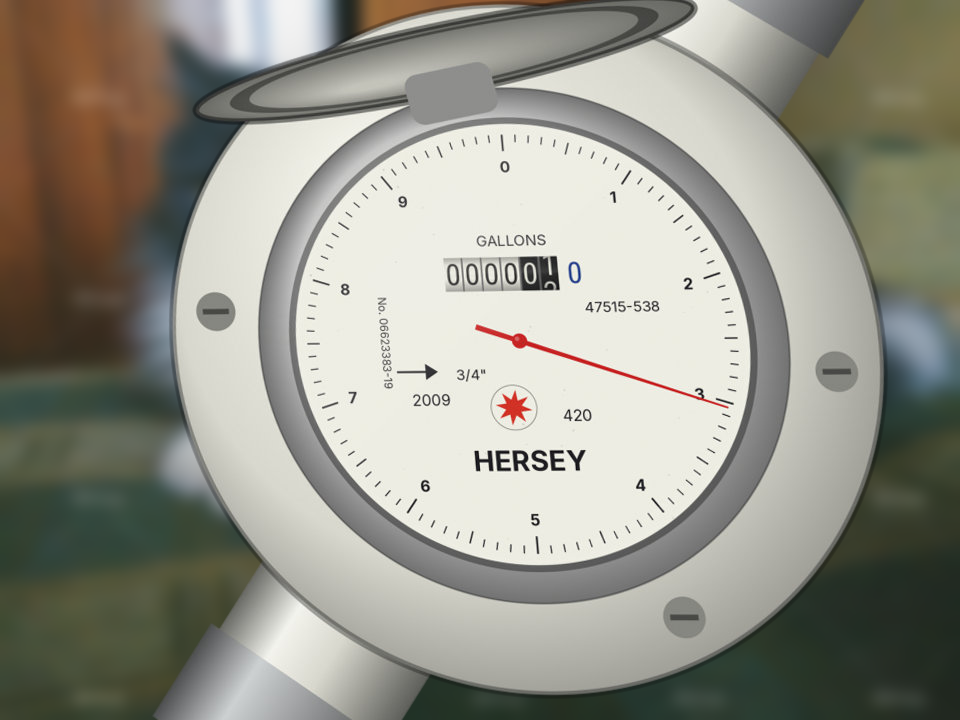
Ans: value=13.0 unit=gal
